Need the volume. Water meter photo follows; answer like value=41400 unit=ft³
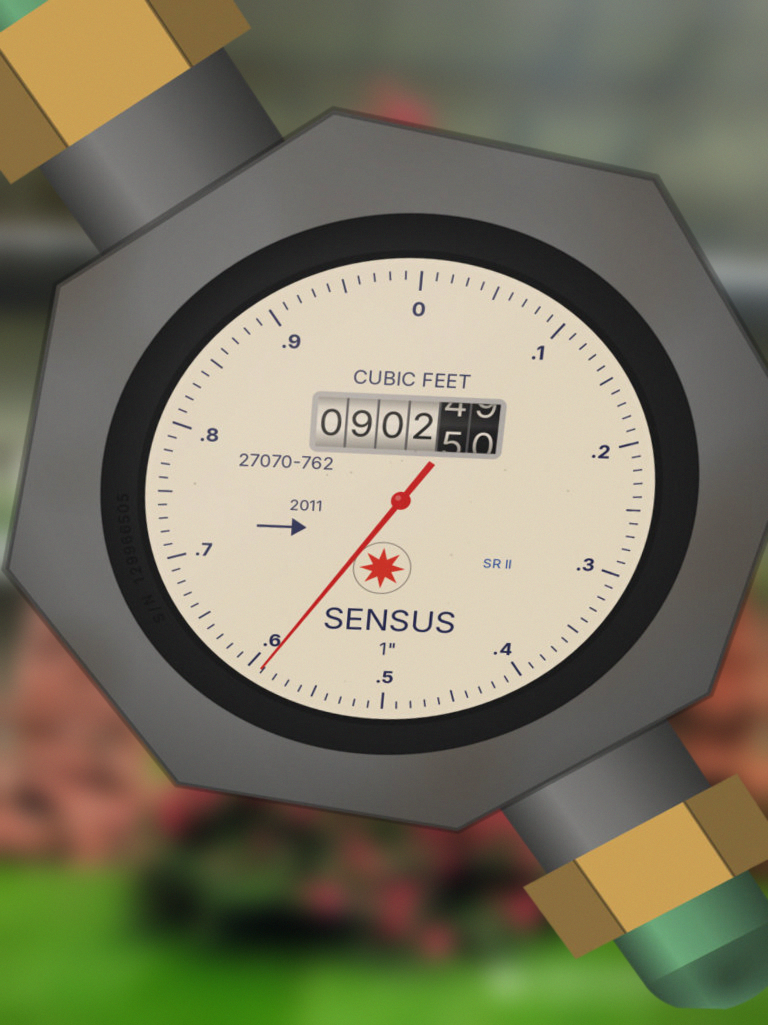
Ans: value=90249.59 unit=ft³
